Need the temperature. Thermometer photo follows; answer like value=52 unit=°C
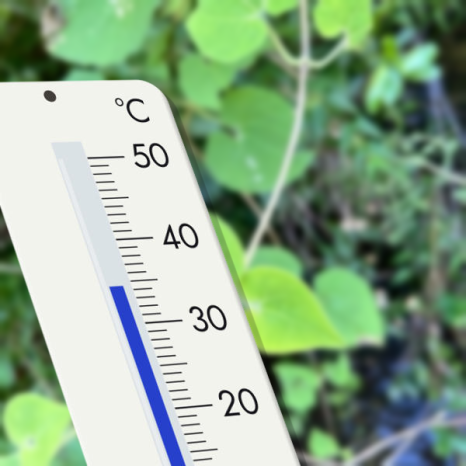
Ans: value=34.5 unit=°C
